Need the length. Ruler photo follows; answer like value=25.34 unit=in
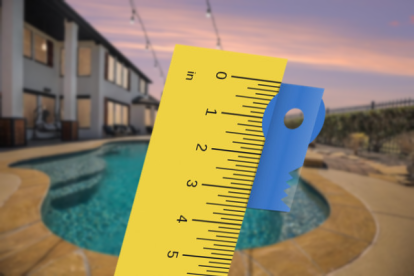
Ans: value=3.5 unit=in
